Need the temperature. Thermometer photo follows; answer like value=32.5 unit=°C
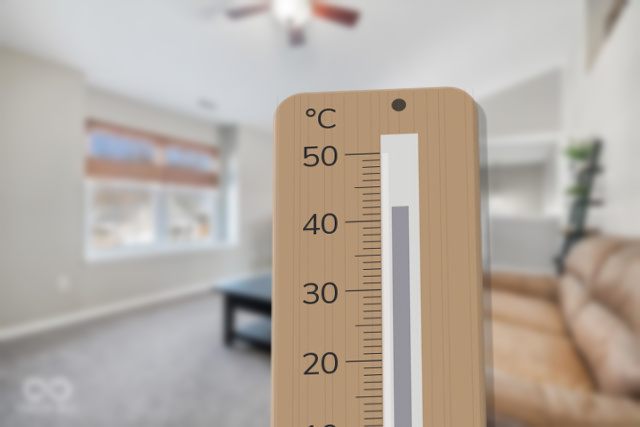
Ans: value=42 unit=°C
